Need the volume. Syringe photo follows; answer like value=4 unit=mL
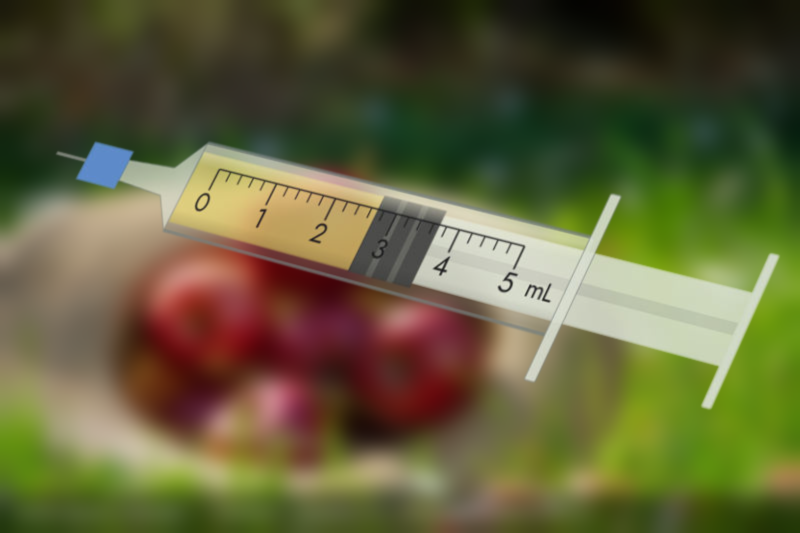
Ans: value=2.7 unit=mL
